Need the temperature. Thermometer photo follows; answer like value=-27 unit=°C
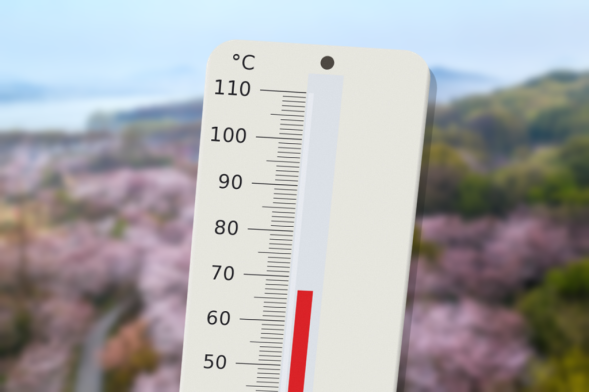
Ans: value=67 unit=°C
